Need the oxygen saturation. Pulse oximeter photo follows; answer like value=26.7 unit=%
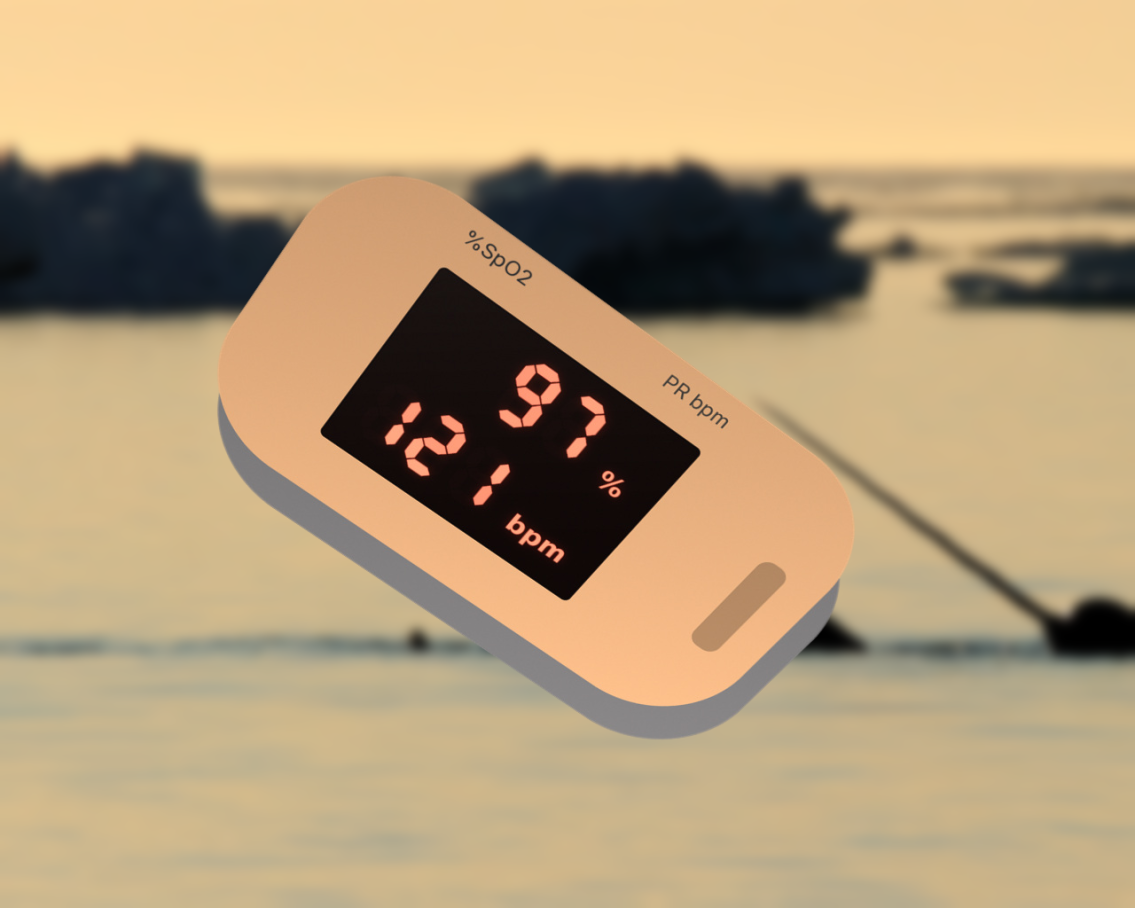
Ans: value=97 unit=%
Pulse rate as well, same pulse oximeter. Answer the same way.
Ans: value=121 unit=bpm
